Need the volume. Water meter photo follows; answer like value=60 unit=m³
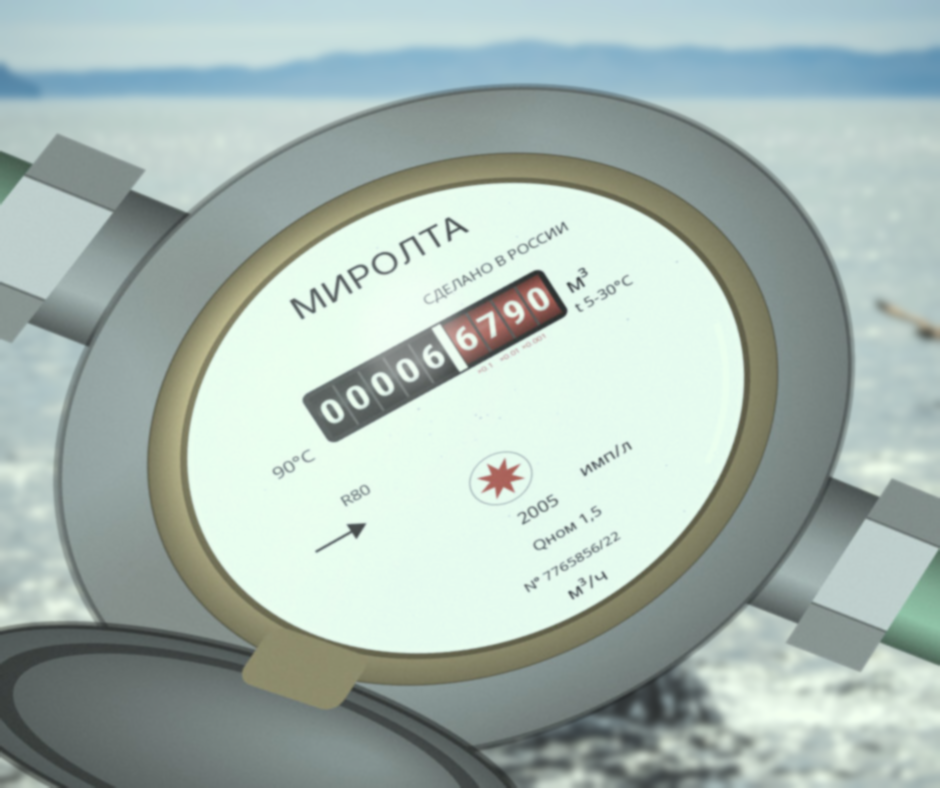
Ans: value=6.6790 unit=m³
